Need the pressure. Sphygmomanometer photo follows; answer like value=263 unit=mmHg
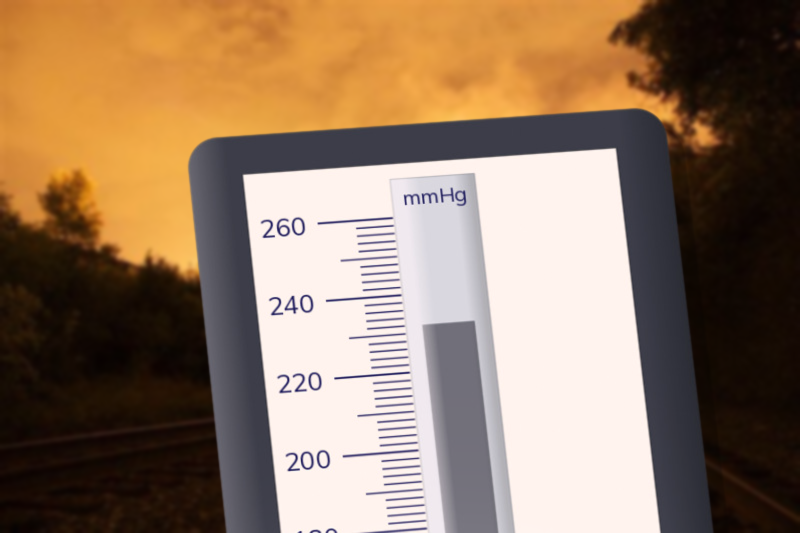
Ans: value=232 unit=mmHg
